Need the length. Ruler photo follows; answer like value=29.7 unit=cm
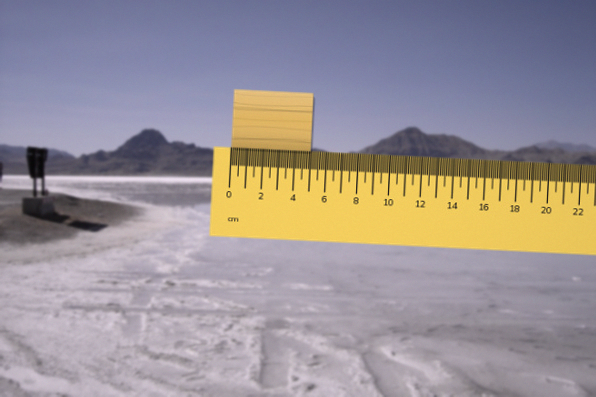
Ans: value=5 unit=cm
